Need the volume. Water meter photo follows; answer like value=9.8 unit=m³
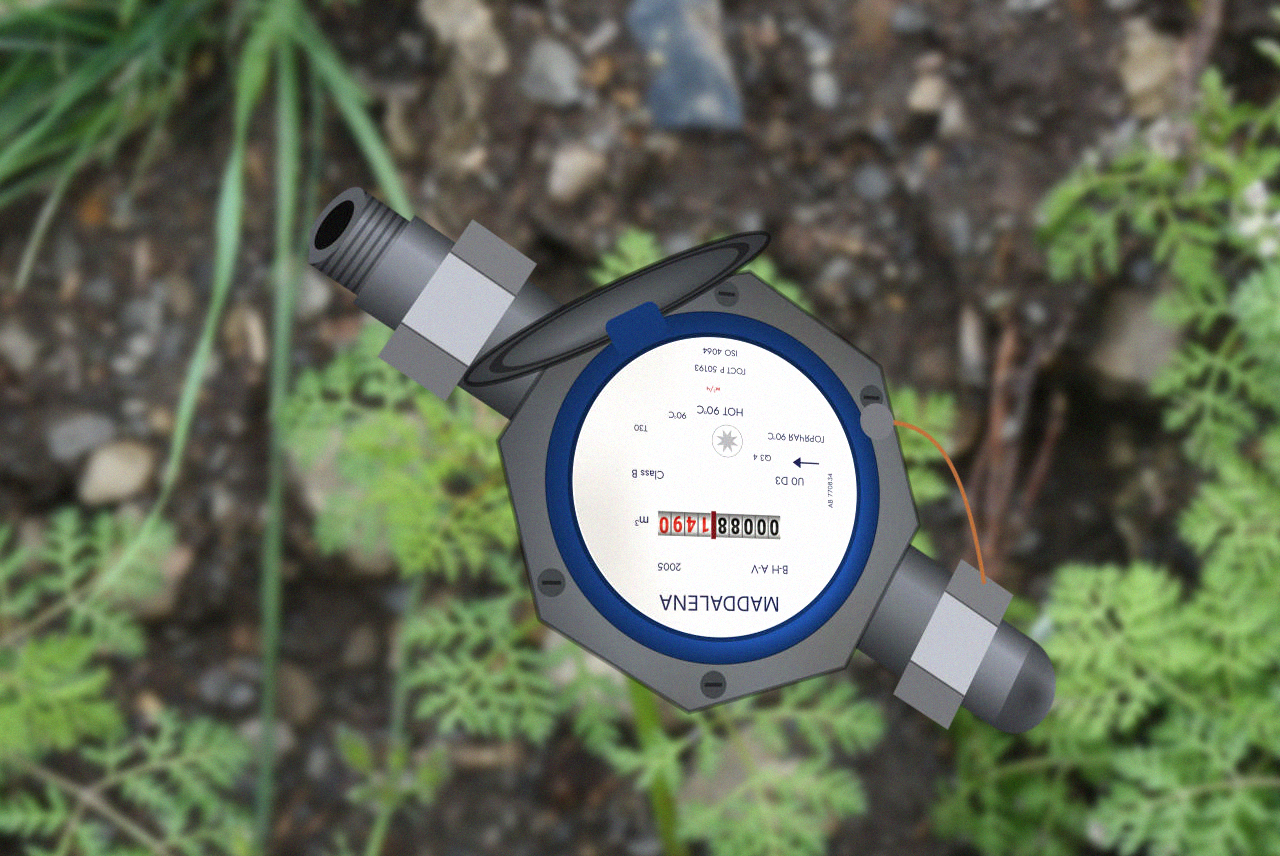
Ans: value=88.1490 unit=m³
